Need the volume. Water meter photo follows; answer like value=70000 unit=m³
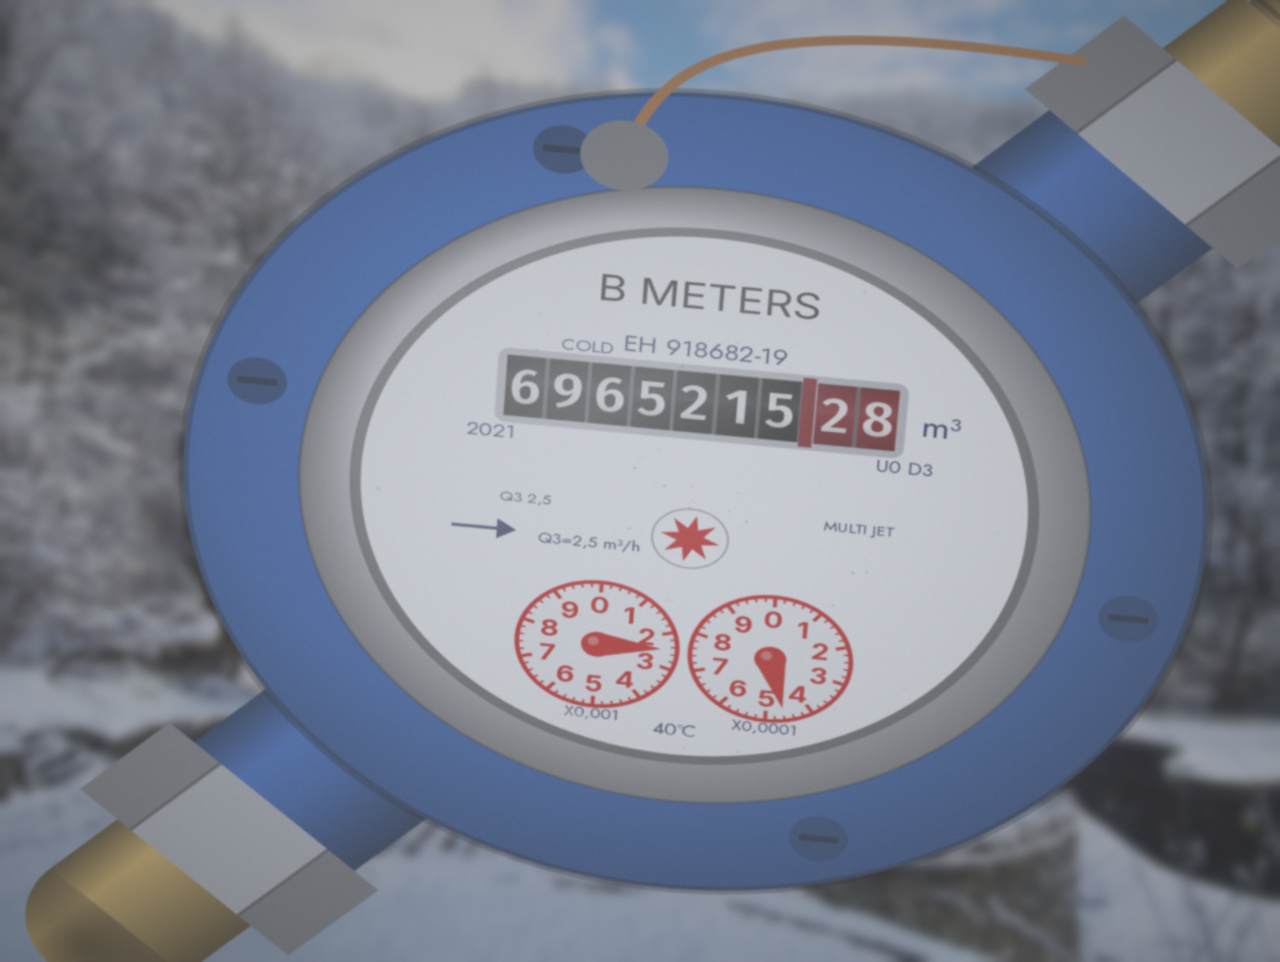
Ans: value=6965215.2824 unit=m³
